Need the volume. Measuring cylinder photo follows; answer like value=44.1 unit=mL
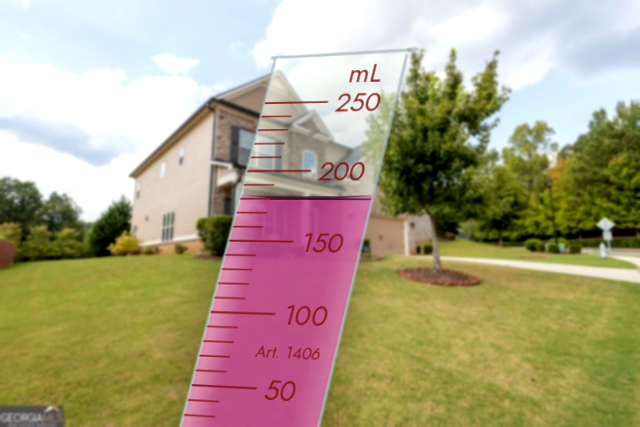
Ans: value=180 unit=mL
